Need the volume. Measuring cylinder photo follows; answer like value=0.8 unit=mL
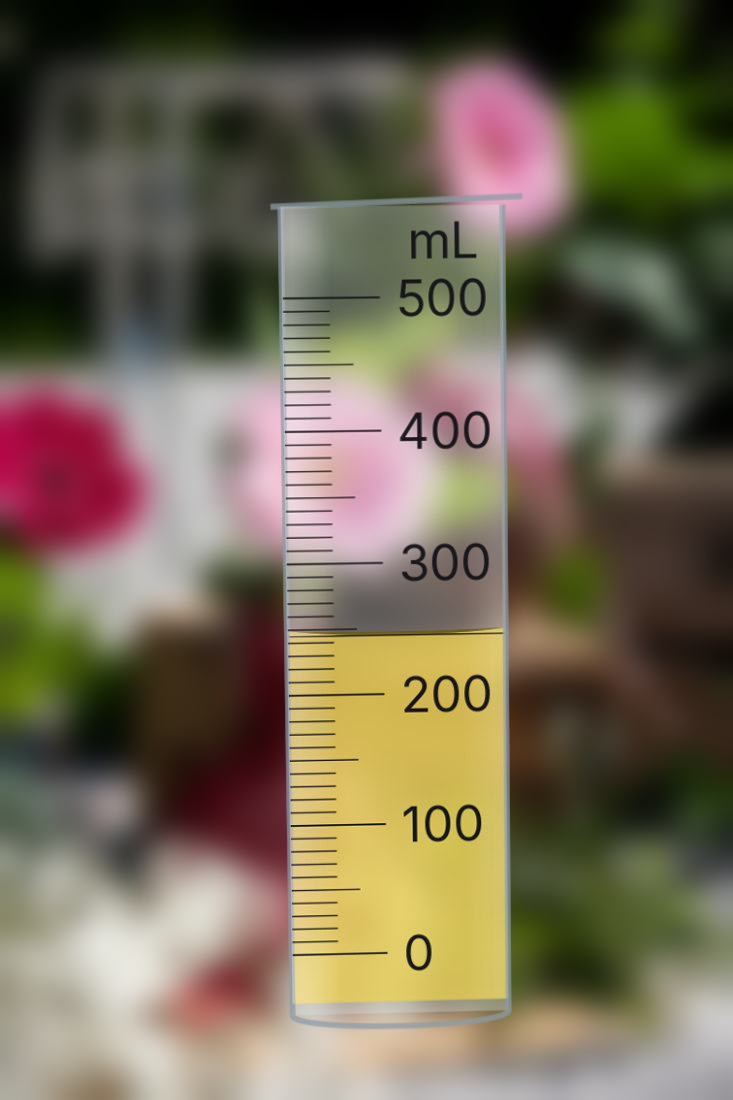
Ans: value=245 unit=mL
